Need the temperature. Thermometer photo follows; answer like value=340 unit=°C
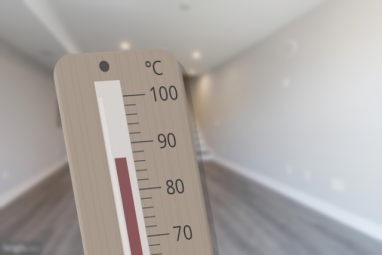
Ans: value=87 unit=°C
